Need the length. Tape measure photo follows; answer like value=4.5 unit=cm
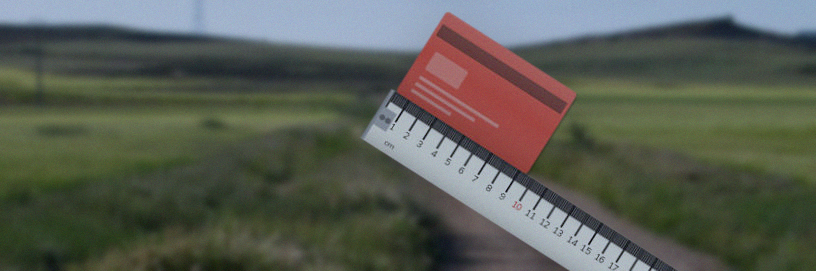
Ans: value=9.5 unit=cm
